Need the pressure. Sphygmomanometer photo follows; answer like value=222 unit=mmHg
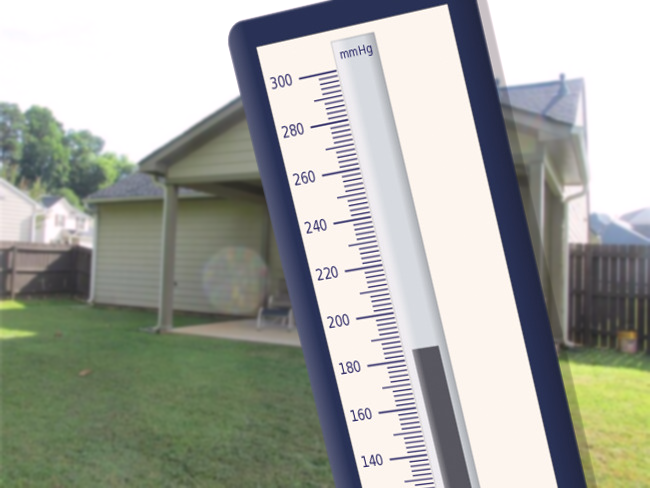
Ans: value=184 unit=mmHg
